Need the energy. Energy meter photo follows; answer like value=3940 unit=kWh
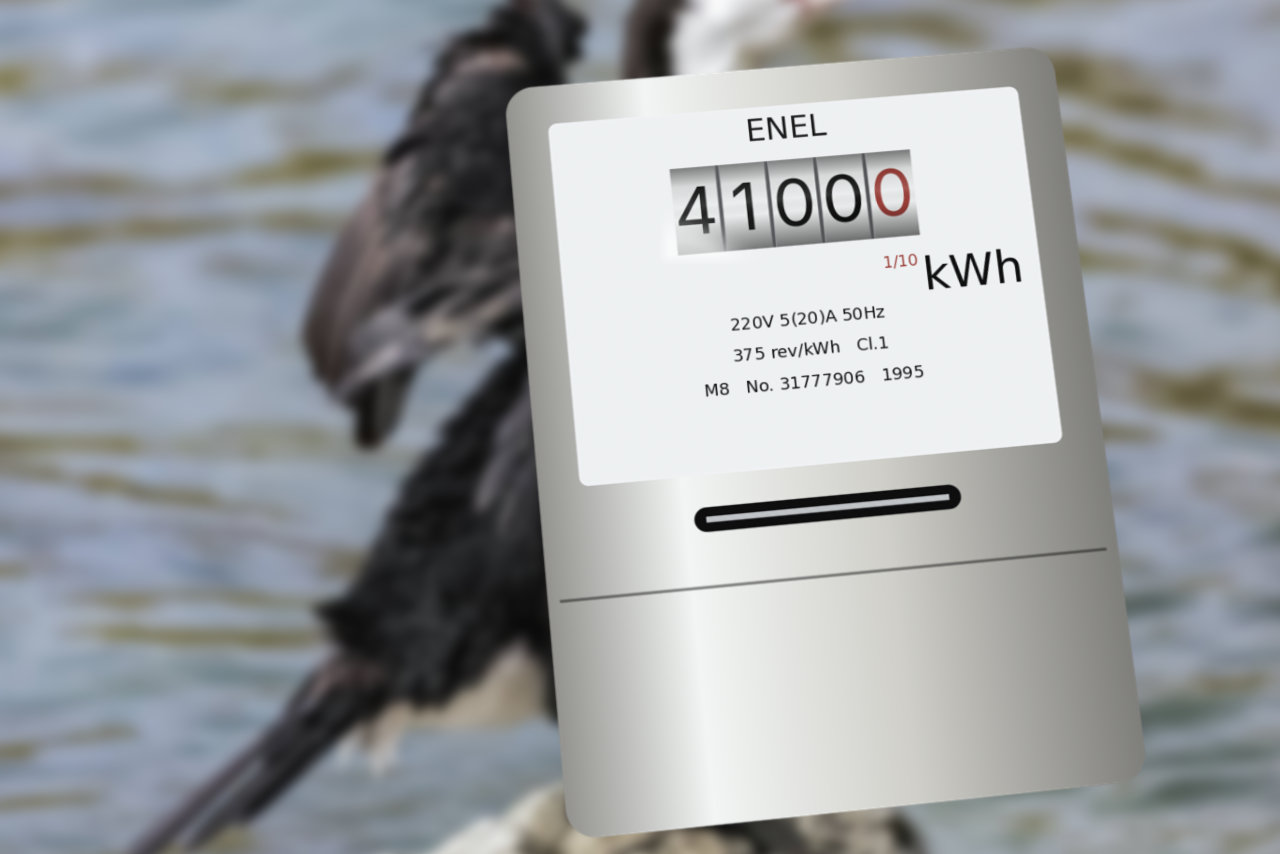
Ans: value=4100.0 unit=kWh
